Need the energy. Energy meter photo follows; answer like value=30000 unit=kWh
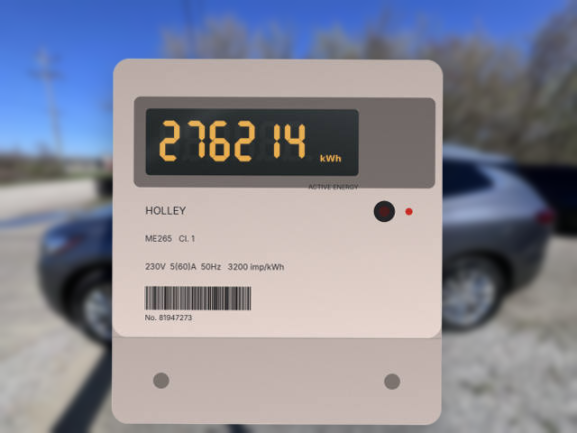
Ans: value=276214 unit=kWh
